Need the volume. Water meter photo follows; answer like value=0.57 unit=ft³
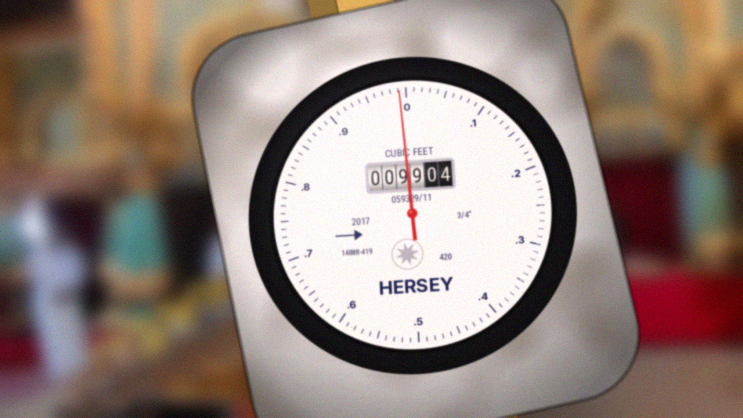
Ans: value=9903.99 unit=ft³
